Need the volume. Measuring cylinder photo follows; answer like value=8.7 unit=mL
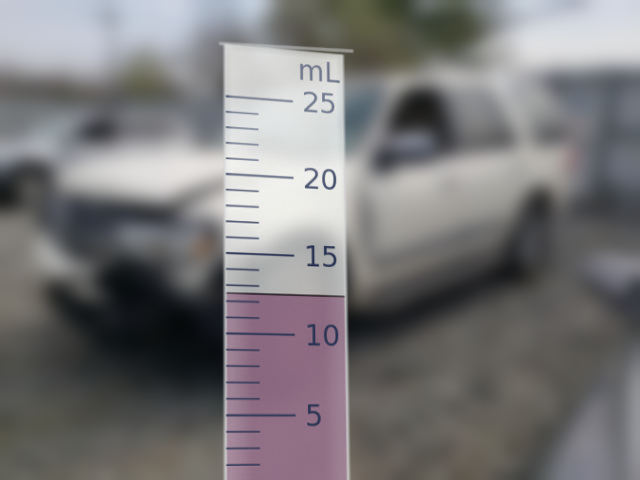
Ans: value=12.5 unit=mL
